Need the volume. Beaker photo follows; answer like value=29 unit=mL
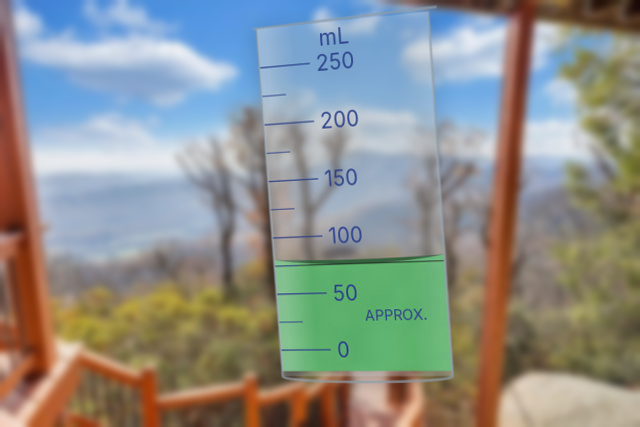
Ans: value=75 unit=mL
